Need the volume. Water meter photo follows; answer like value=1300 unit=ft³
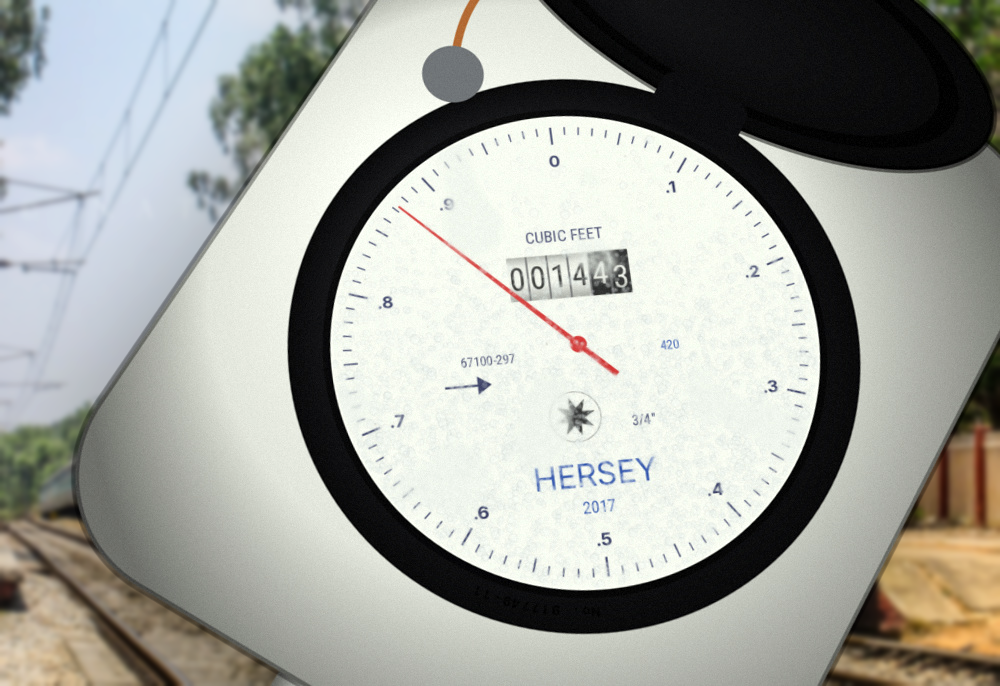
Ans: value=1442.87 unit=ft³
